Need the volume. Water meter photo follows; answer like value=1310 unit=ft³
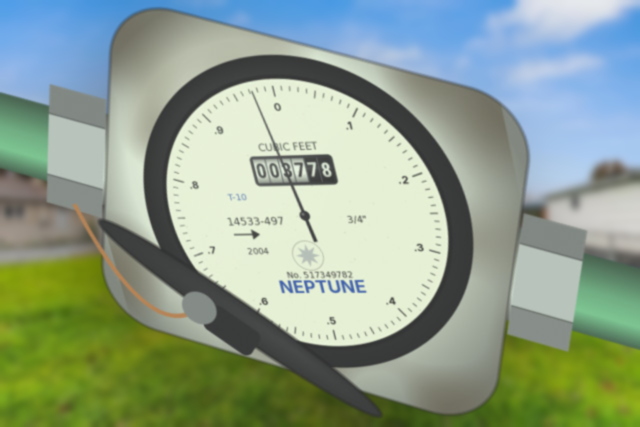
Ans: value=3777.97 unit=ft³
